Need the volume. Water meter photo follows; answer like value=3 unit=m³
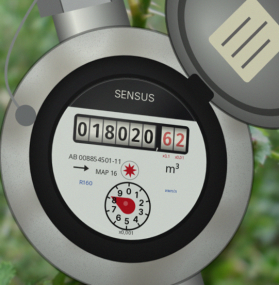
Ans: value=18020.628 unit=m³
